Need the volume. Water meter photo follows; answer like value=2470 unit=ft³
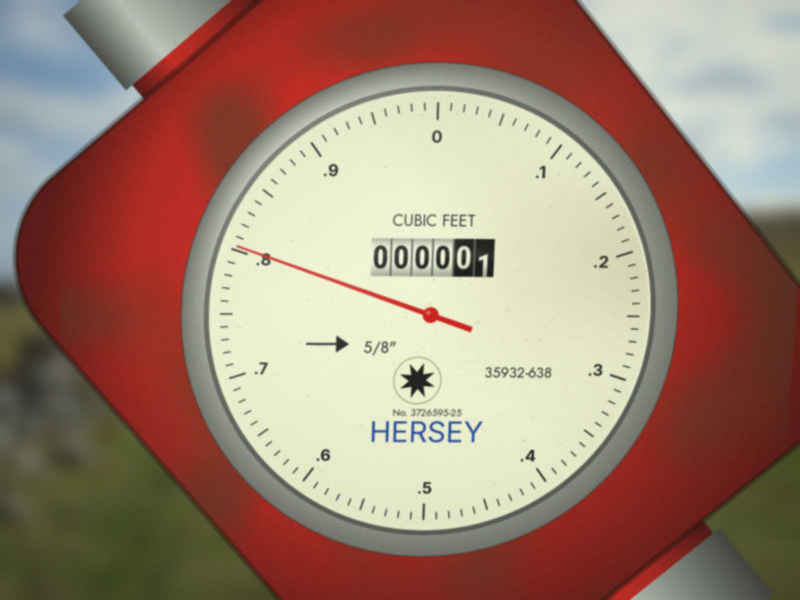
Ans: value=0.80 unit=ft³
